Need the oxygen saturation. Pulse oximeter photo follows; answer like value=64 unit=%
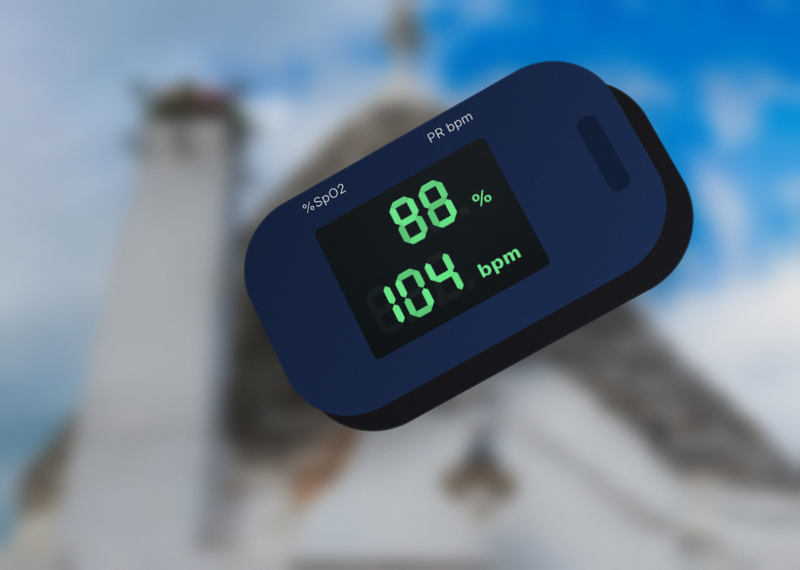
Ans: value=88 unit=%
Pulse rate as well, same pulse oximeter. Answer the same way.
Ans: value=104 unit=bpm
